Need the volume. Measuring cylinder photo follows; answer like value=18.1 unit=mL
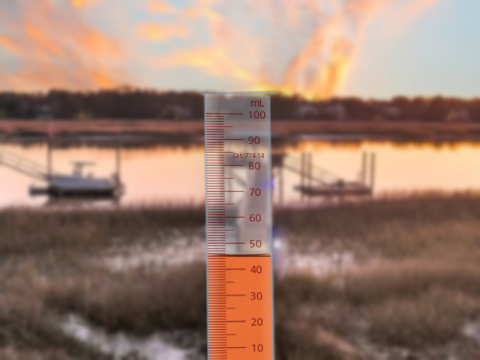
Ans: value=45 unit=mL
